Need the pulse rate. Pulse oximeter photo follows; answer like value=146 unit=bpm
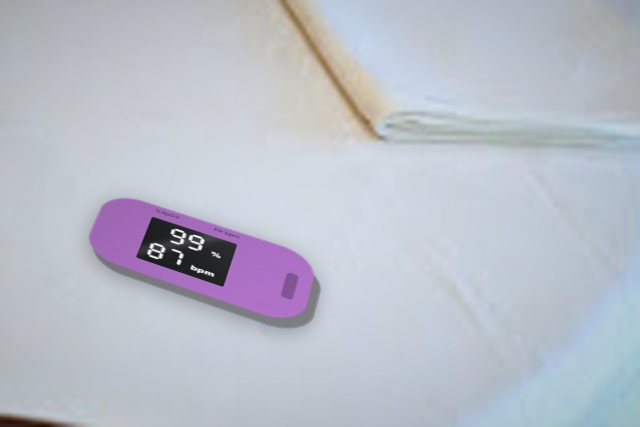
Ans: value=87 unit=bpm
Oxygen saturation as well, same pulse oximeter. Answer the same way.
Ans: value=99 unit=%
